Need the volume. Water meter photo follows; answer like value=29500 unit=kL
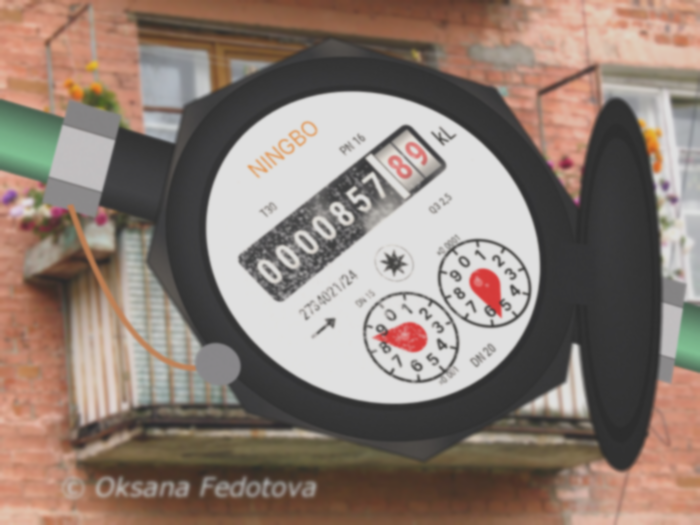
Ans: value=857.8985 unit=kL
